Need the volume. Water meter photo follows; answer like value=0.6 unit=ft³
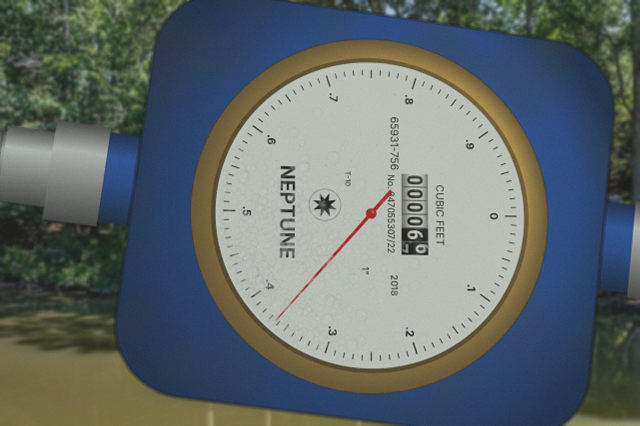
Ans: value=66.36 unit=ft³
